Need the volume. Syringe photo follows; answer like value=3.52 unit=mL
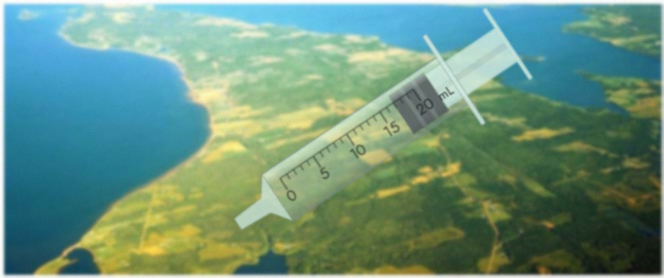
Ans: value=17 unit=mL
